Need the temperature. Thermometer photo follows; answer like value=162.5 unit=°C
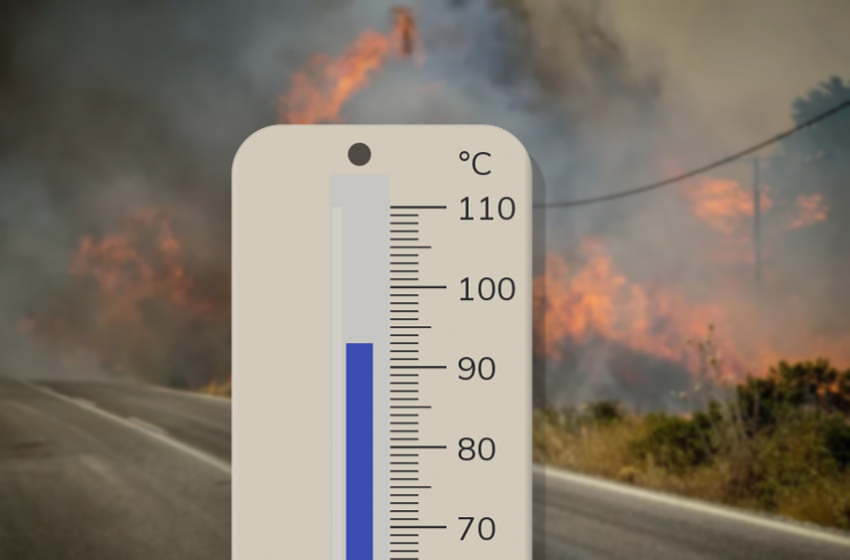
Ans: value=93 unit=°C
